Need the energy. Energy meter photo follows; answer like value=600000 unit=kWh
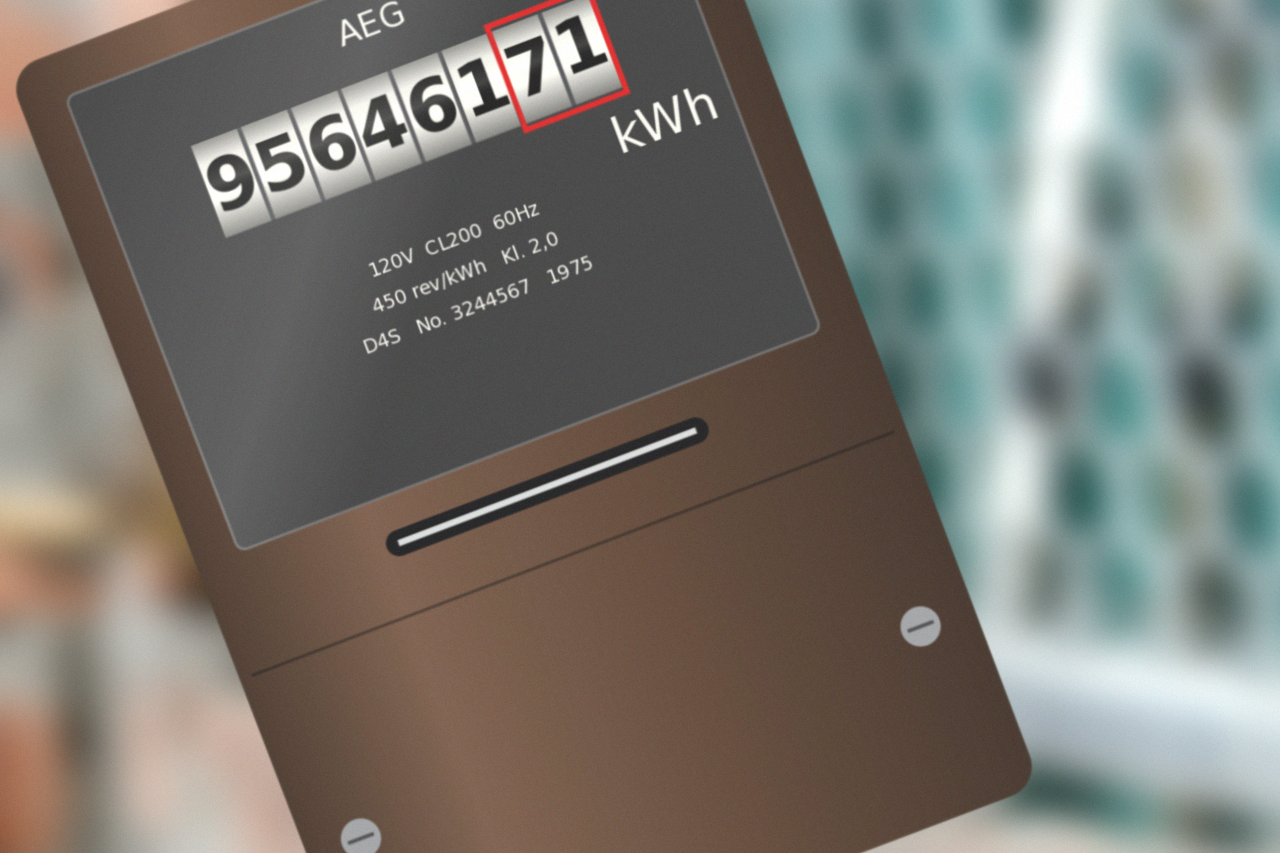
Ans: value=956461.71 unit=kWh
